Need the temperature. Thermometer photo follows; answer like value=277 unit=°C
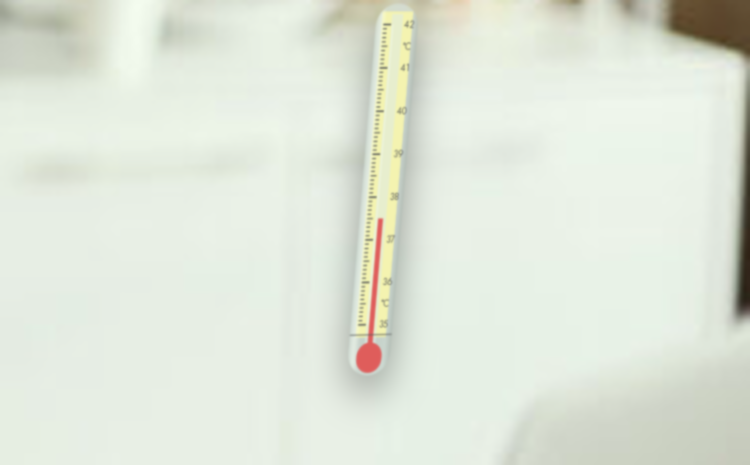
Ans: value=37.5 unit=°C
